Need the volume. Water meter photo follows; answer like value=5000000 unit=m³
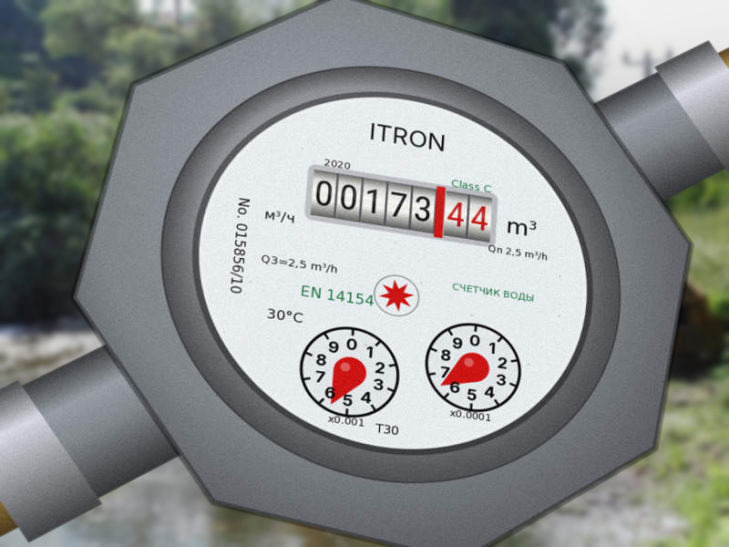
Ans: value=173.4456 unit=m³
